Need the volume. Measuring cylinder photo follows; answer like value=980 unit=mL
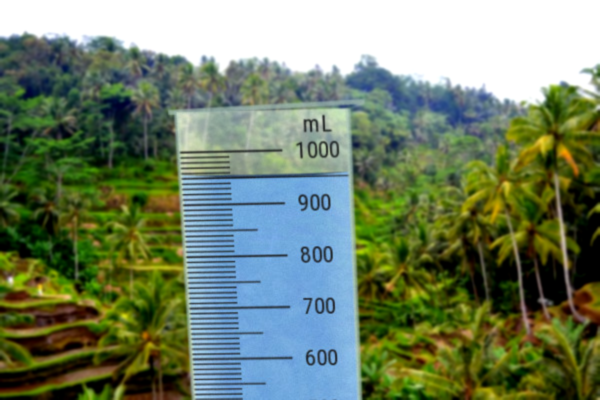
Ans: value=950 unit=mL
